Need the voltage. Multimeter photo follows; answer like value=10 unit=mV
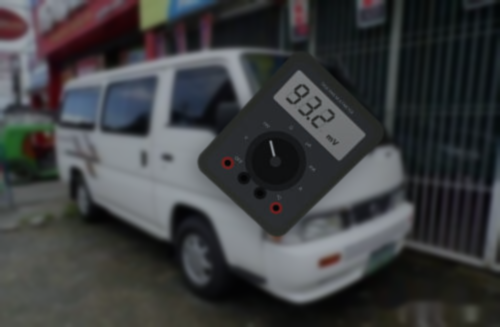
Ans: value=93.2 unit=mV
